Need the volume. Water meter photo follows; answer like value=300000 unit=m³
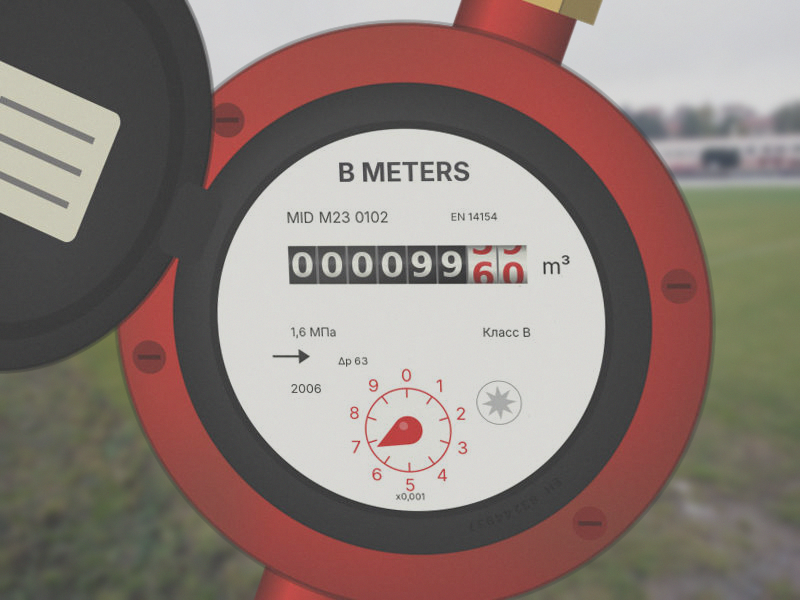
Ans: value=99.596 unit=m³
